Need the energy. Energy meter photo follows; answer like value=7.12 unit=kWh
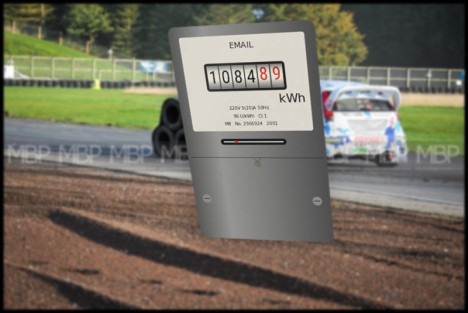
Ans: value=1084.89 unit=kWh
